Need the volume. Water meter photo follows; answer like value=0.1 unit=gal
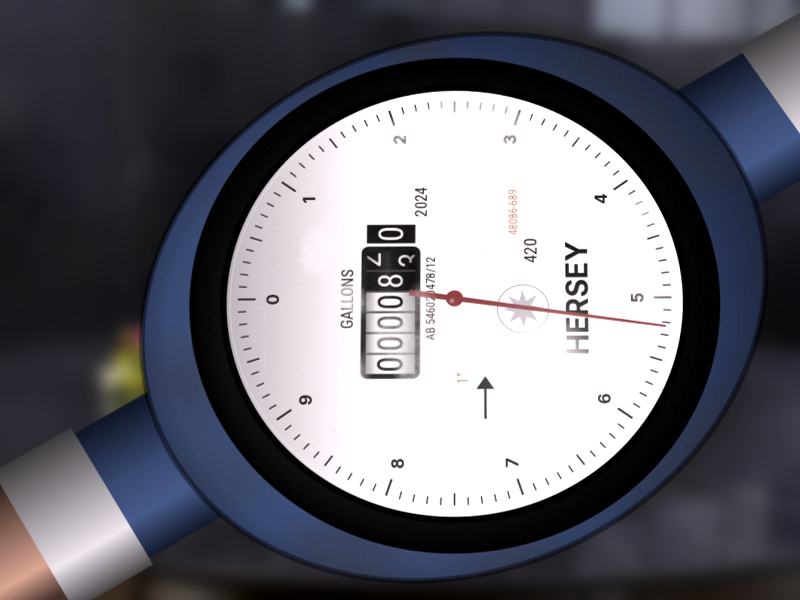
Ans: value=825.2 unit=gal
